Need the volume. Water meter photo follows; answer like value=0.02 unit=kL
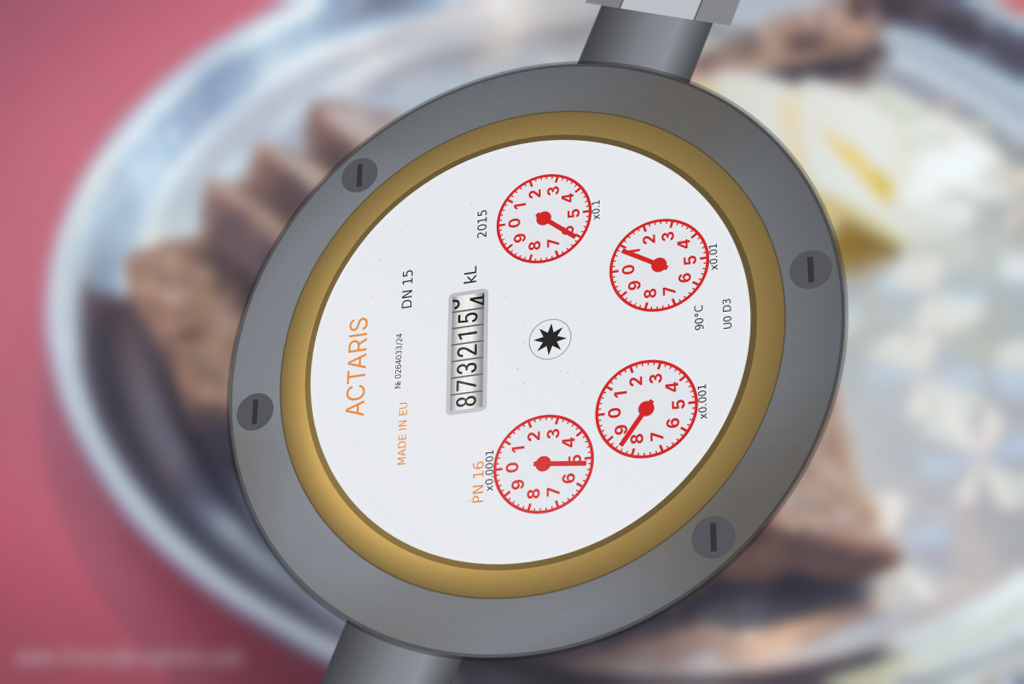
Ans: value=8732153.6085 unit=kL
